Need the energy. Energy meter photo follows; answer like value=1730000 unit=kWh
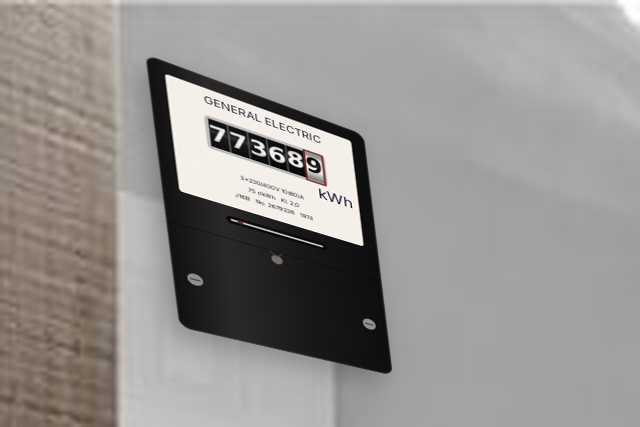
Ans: value=77368.9 unit=kWh
